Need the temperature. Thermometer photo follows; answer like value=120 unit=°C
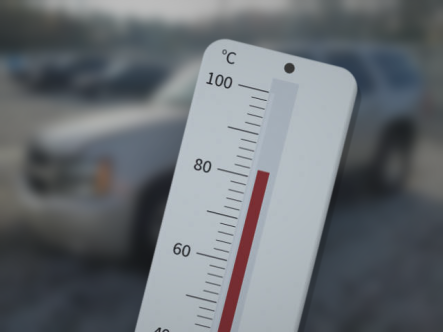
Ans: value=82 unit=°C
